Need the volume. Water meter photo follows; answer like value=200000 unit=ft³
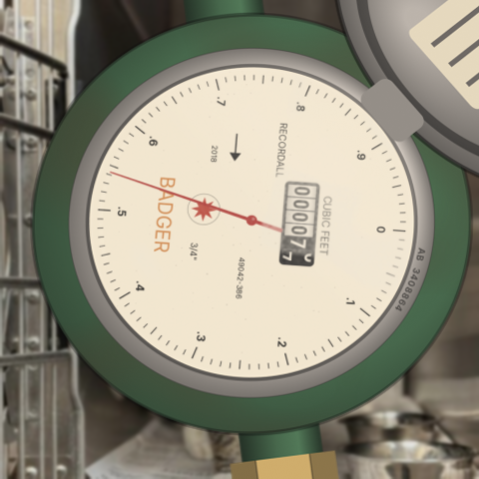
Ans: value=76.54 unit=ft³
